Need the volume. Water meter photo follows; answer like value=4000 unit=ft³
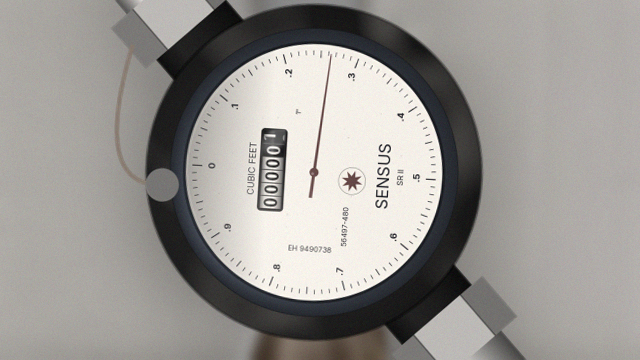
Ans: value=1.26 unit=ft³
